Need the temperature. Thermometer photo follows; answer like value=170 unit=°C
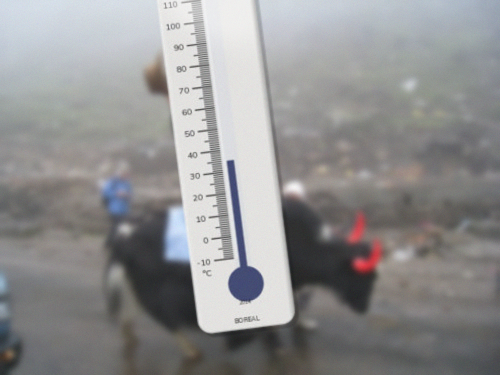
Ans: value=35 unit=°C
